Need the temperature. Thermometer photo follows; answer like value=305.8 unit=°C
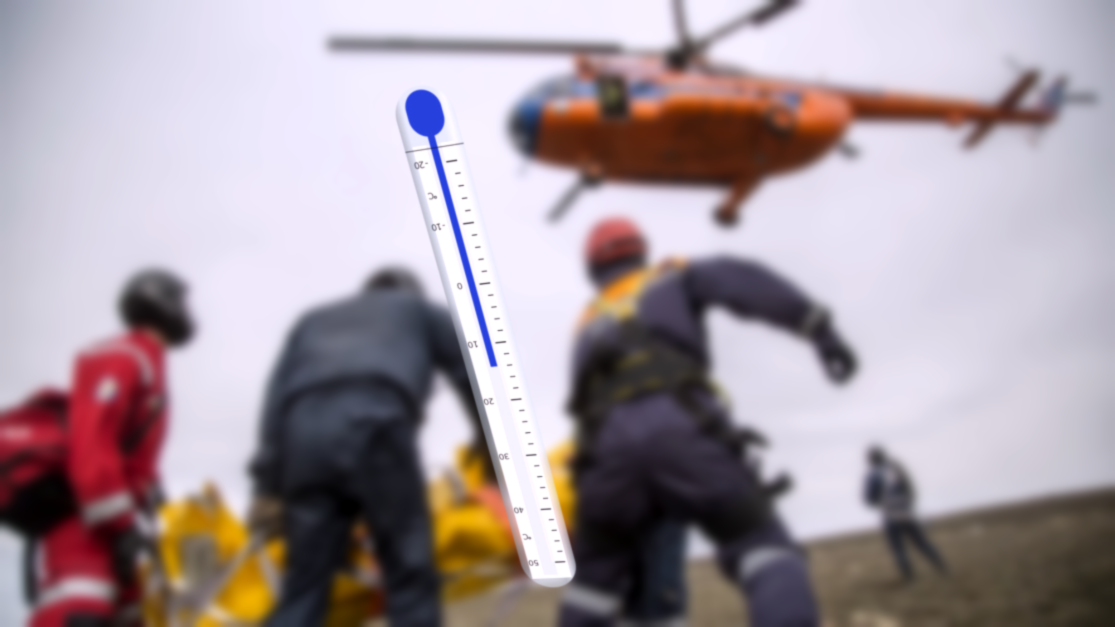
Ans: value=14 unit=°C
